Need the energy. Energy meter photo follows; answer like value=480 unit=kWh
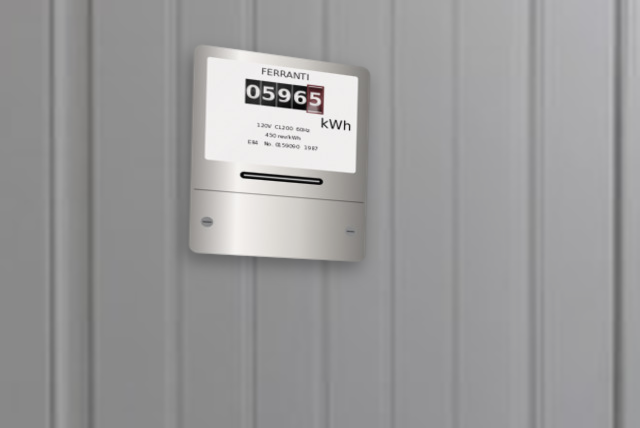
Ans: value=596.5 unit=kWh
